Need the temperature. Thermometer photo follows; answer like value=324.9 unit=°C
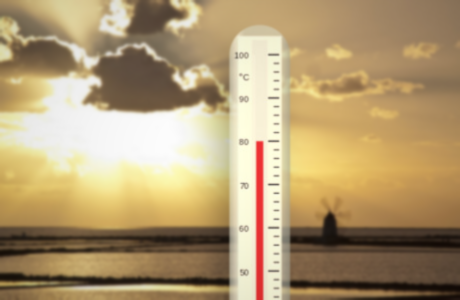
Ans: value=80 unit=°C
